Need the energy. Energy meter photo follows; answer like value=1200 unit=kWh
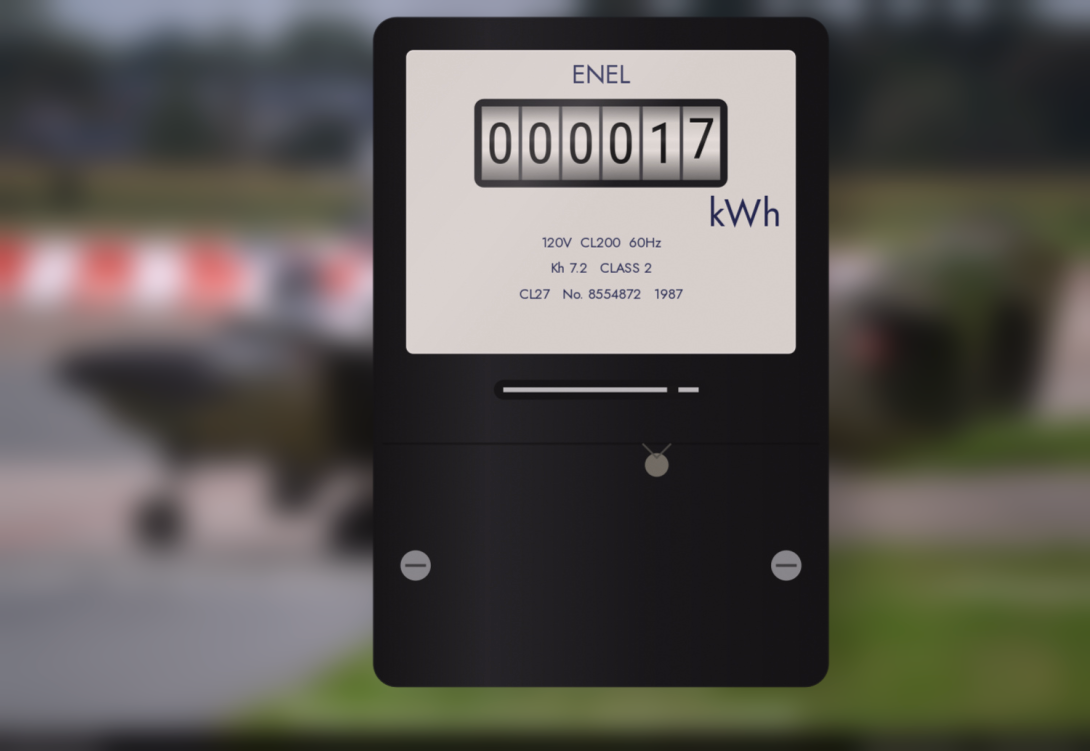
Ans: value=17 unit=kWh
